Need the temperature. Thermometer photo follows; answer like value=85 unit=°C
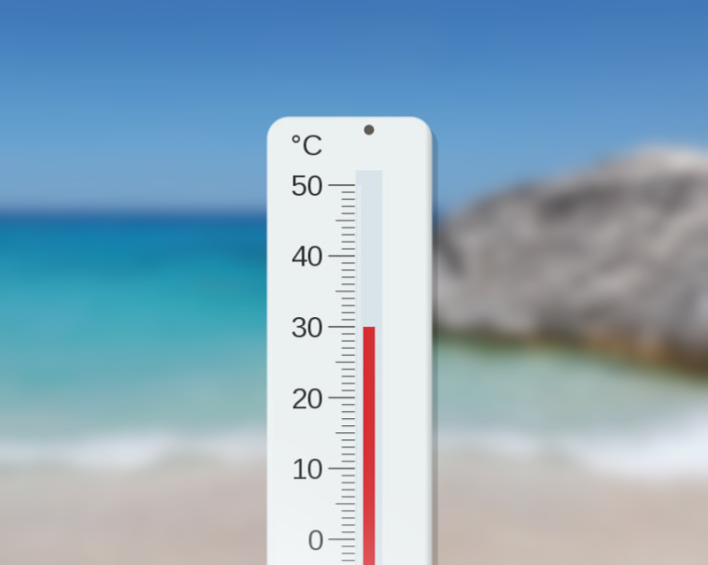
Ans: value=30 unit=°C
